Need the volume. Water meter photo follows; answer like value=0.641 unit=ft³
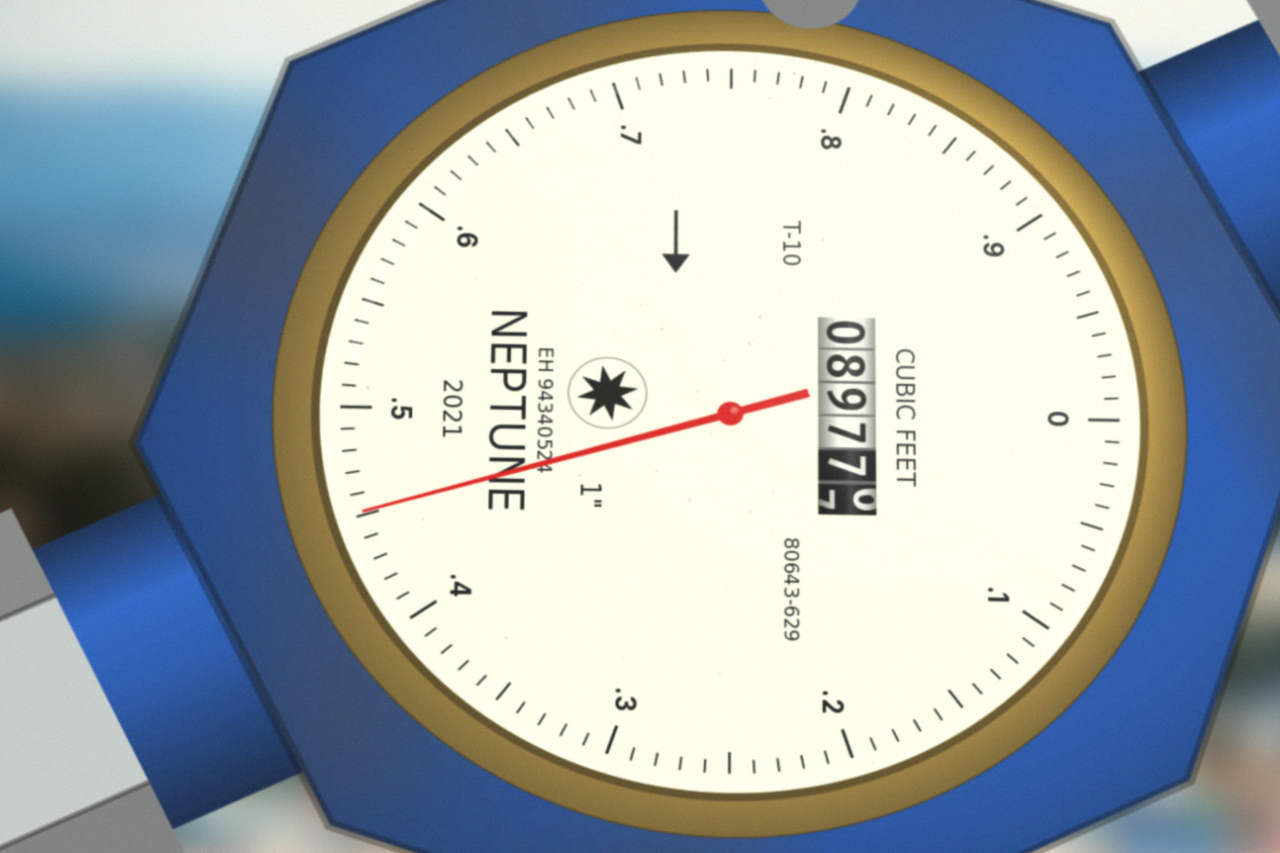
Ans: value=89776.45 unit=ft³
